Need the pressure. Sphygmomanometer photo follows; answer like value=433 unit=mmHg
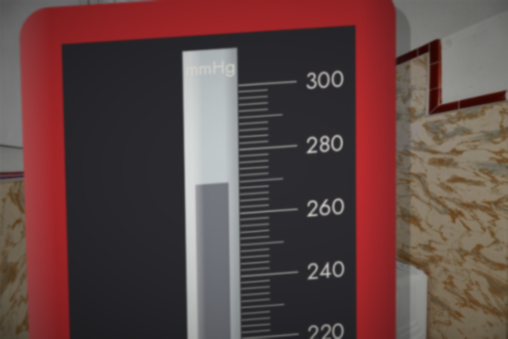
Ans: value=270 unit=mmHg
